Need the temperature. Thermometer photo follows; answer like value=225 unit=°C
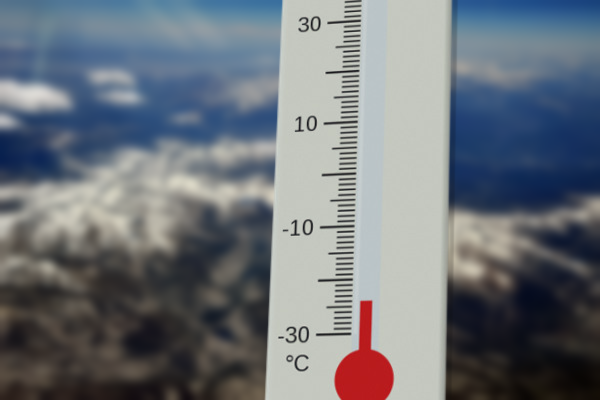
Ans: value=-24 unit=°C
